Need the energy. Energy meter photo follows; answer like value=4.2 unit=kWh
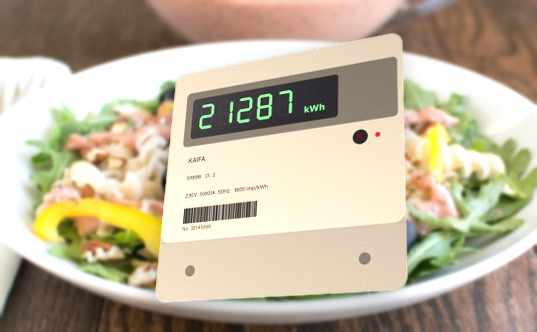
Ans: value=21287 unit=kWh
